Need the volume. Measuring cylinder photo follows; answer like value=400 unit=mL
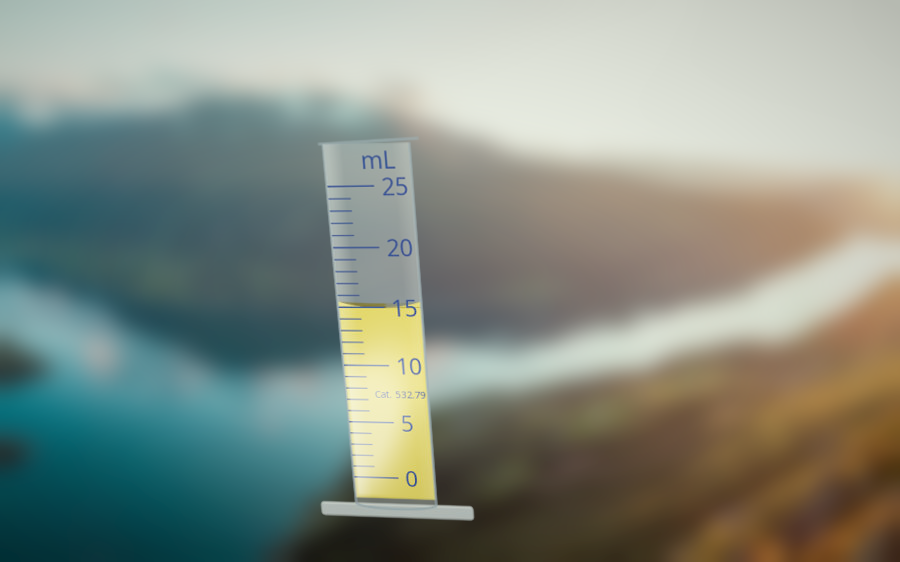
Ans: value=15 unit=mL
